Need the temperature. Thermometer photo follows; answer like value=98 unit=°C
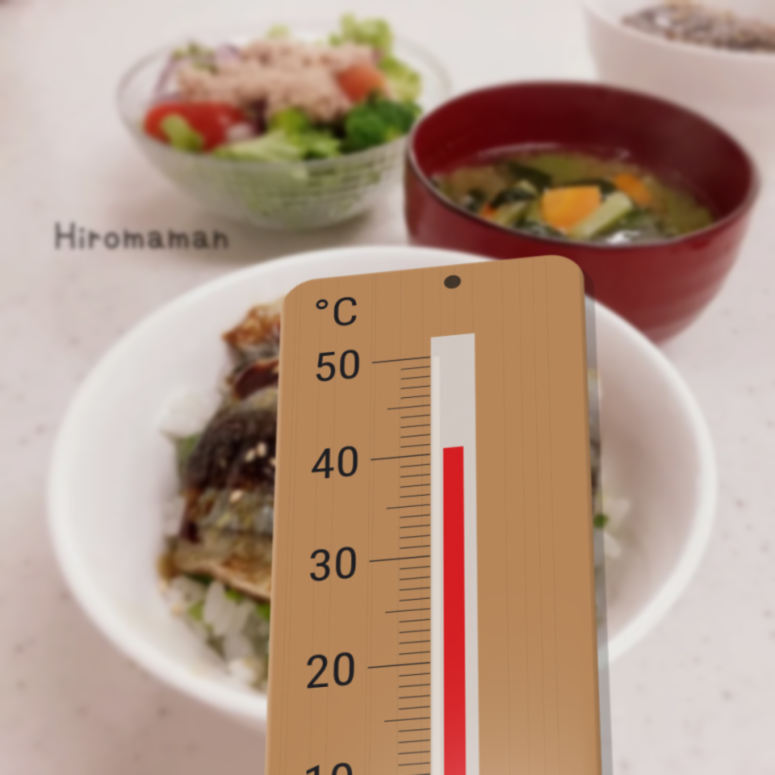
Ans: value=40.5 unit=°C
